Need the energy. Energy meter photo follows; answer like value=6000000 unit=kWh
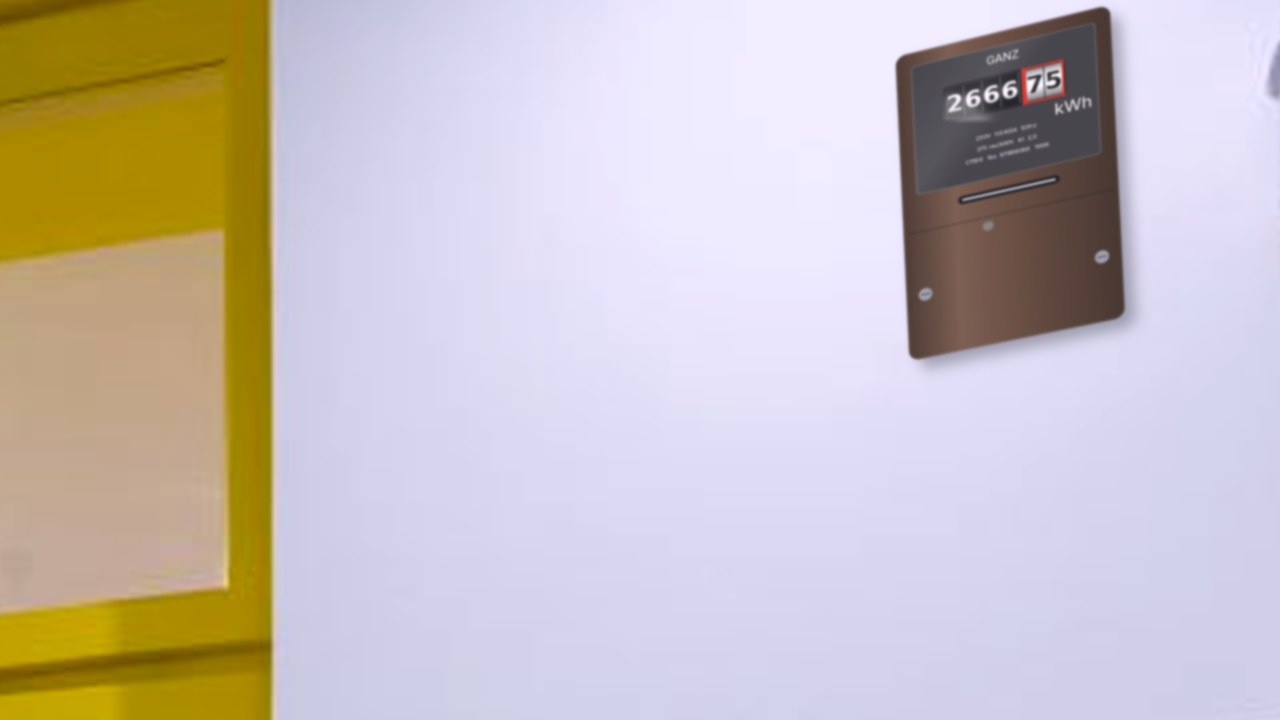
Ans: value=2666.75 unit=kWh
